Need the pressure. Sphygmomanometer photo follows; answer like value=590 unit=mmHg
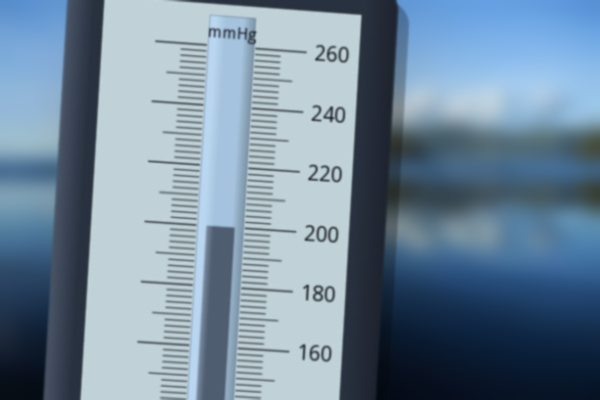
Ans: value=200 unit=mmHg
